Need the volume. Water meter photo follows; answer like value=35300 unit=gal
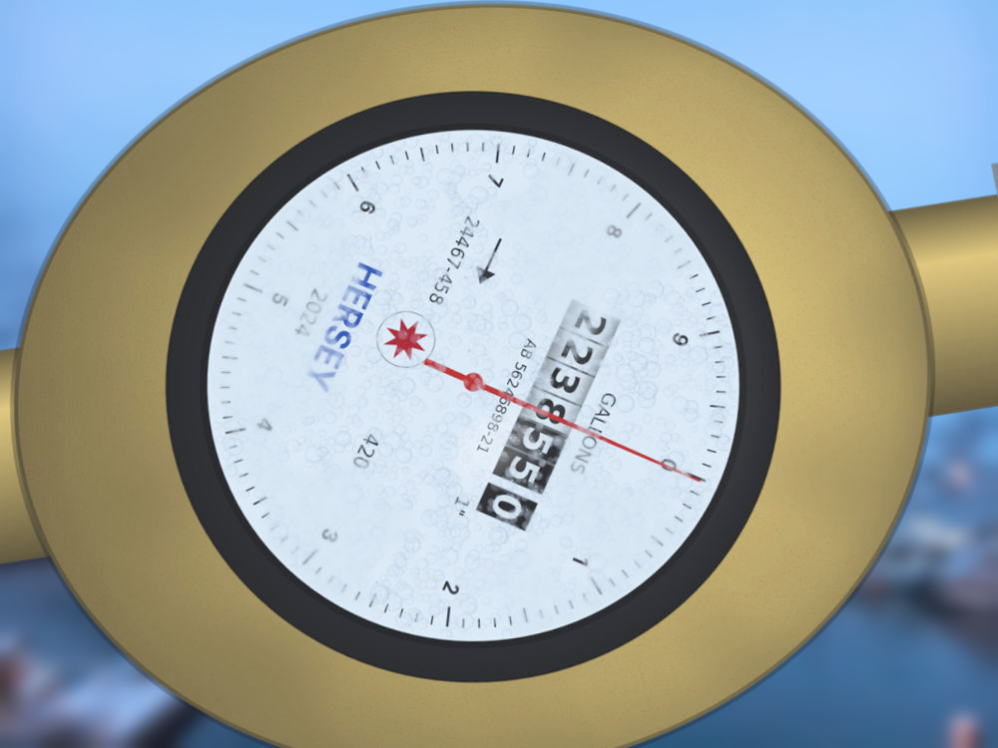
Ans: value=2238550.0 unit=gal
